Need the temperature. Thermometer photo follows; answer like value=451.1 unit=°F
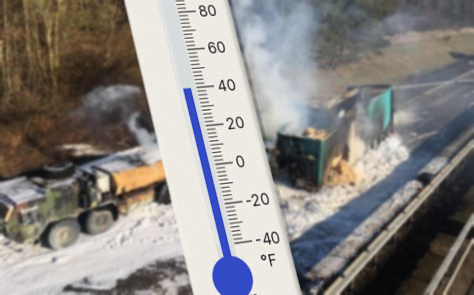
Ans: value=40 unit=°F
